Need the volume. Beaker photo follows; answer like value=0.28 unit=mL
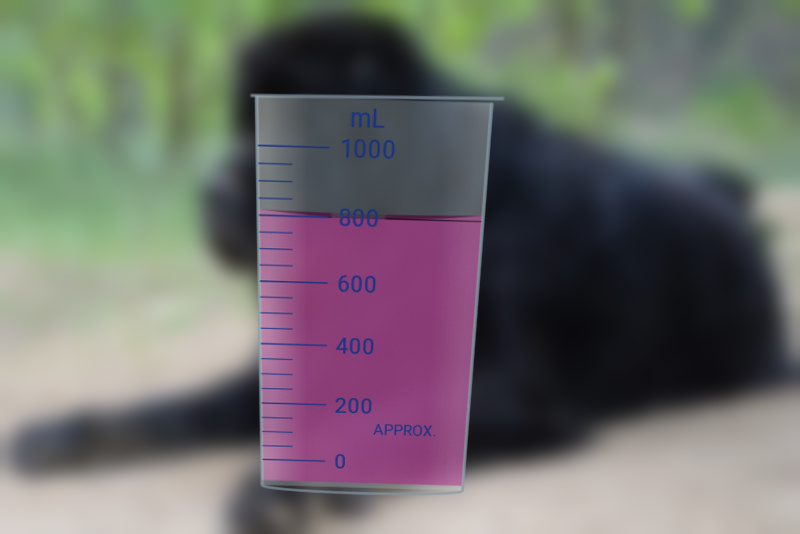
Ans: value=800 unit=mL
